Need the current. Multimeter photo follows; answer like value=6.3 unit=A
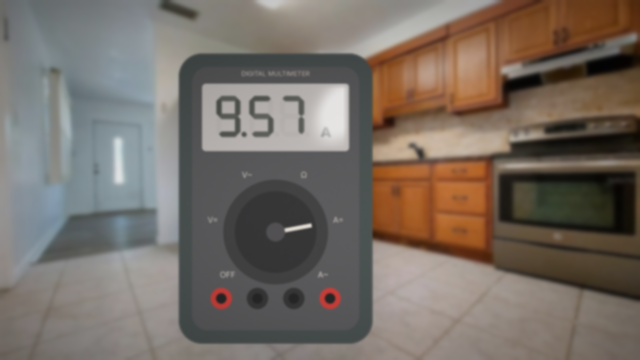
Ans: value=9.57 unit=A
